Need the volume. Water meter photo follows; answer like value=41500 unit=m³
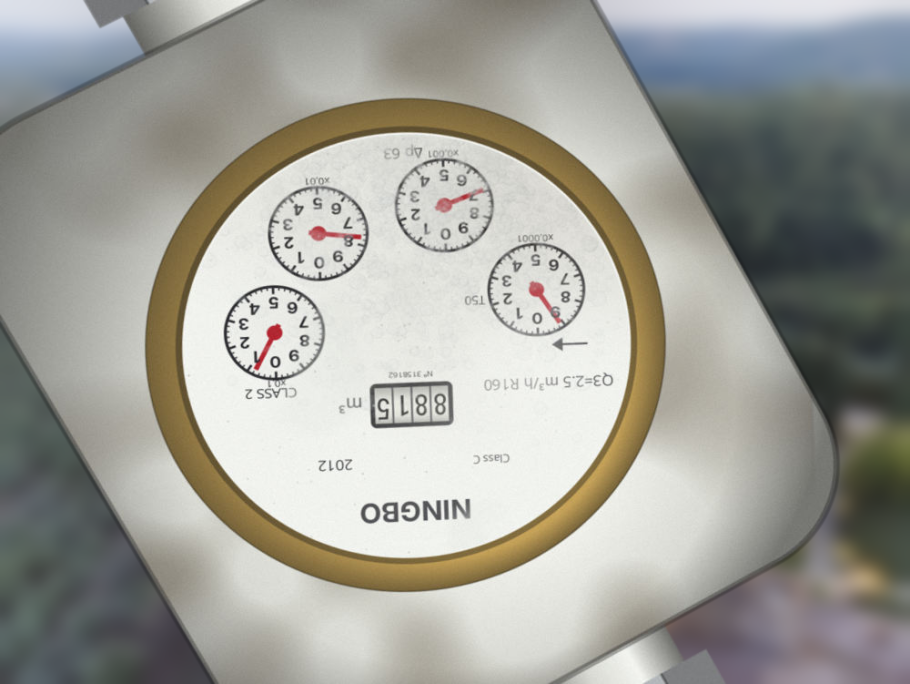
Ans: value=8815.0769 unit=m³
